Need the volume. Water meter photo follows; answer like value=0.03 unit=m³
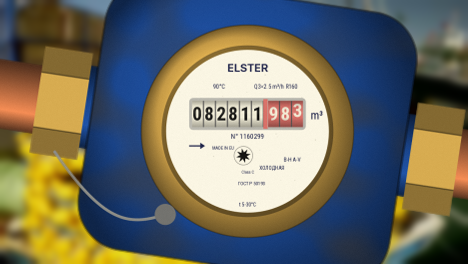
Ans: value=82811.983 unit=m³
